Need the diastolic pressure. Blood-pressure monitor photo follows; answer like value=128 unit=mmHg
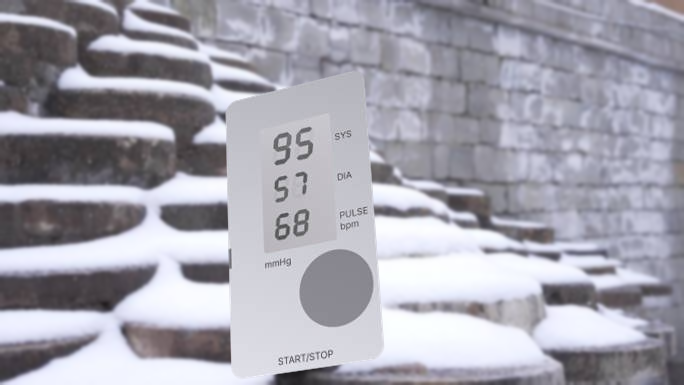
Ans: value=57 unit=mmHg
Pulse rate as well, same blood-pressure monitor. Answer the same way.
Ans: value=68 unit=bpm
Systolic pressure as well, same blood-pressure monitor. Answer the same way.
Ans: value=95 unit=mmHg
